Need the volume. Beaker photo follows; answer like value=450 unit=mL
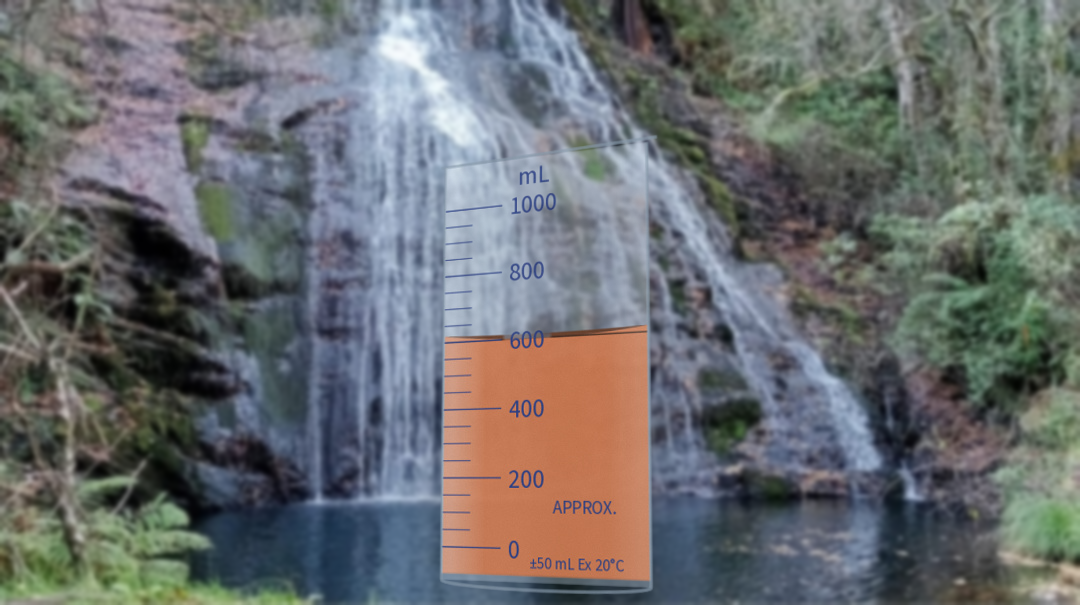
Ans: value=600 unit=mL
